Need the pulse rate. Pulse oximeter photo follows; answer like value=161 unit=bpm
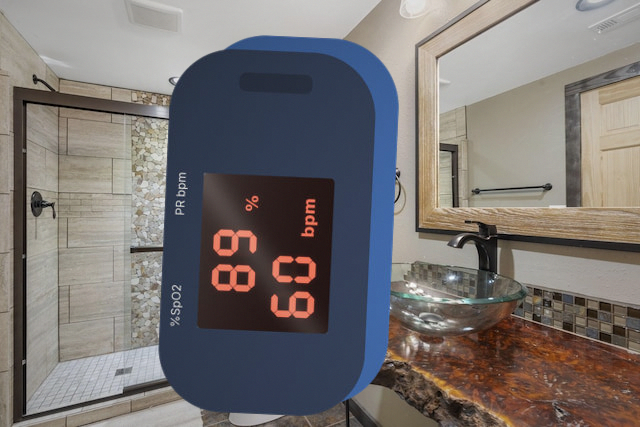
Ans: value=60 unit=bpm
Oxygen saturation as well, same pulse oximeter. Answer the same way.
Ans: value=89 unit=%
